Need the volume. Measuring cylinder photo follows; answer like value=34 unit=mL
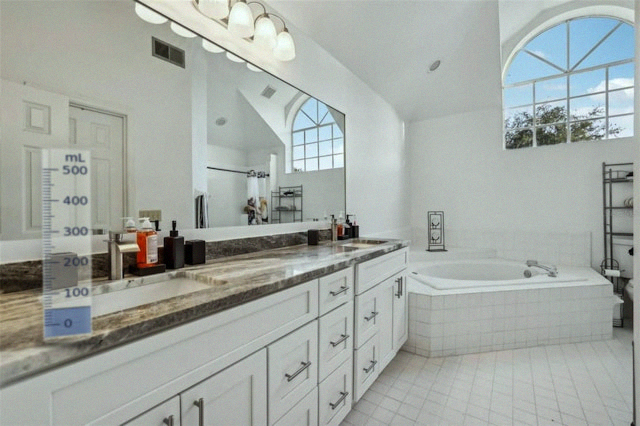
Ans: value=50 unit=mL
